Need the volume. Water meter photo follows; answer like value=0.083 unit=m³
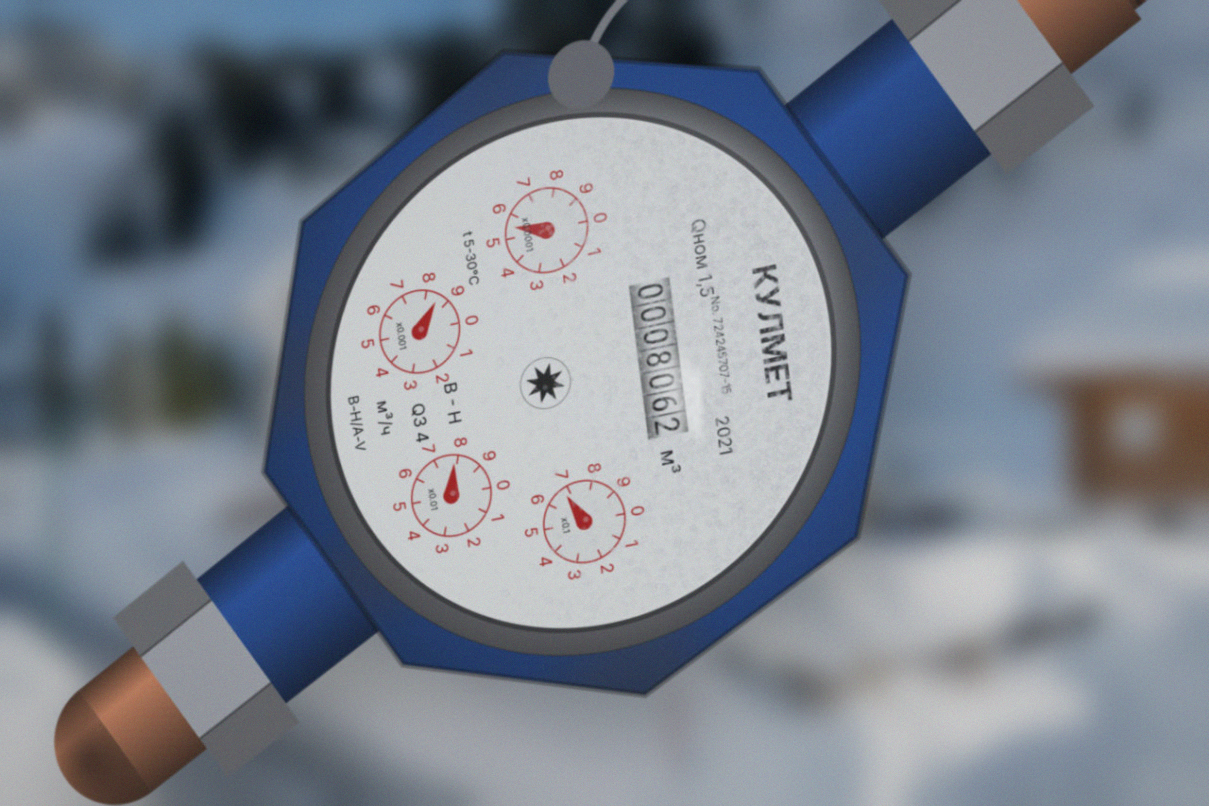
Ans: value=8062.6785 unit=m³
